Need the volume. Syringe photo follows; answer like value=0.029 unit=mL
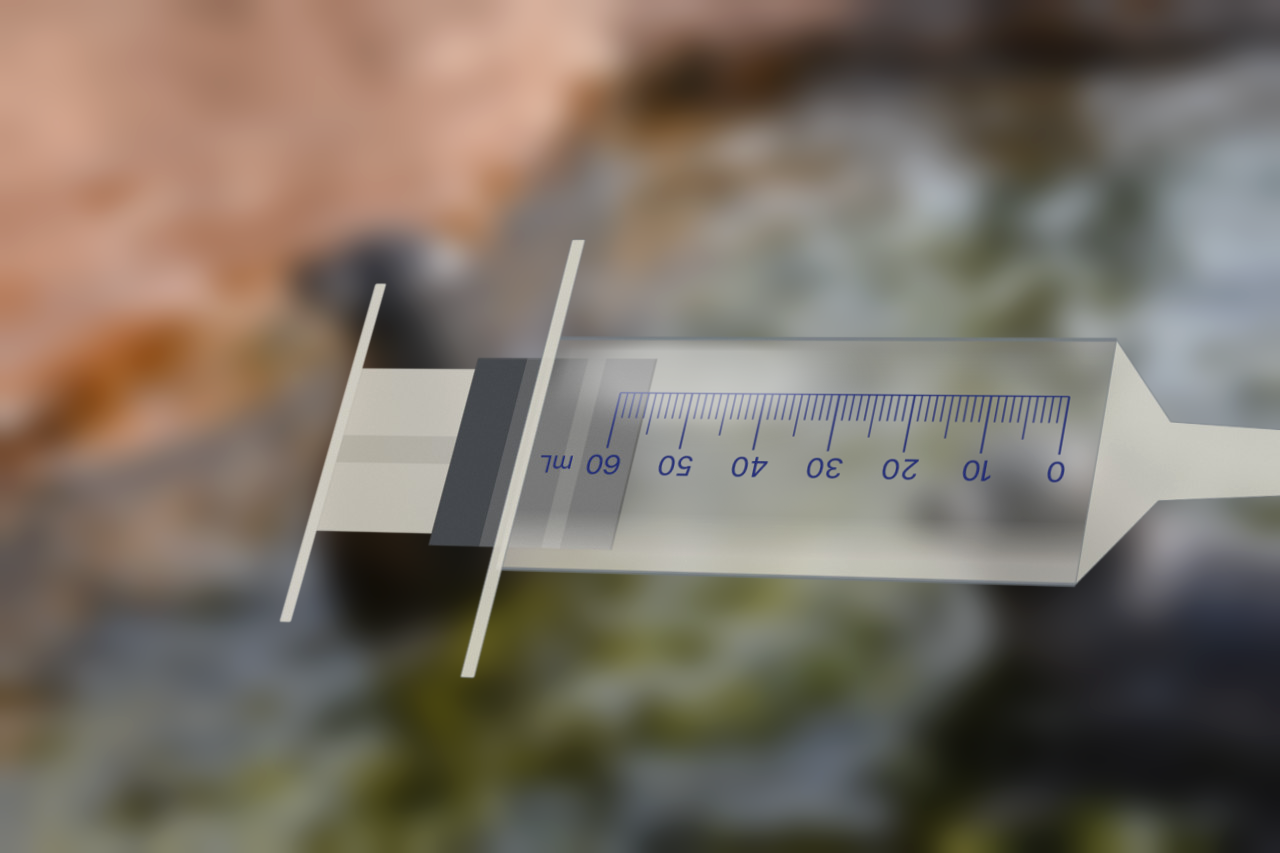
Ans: value=56 unit=mL
